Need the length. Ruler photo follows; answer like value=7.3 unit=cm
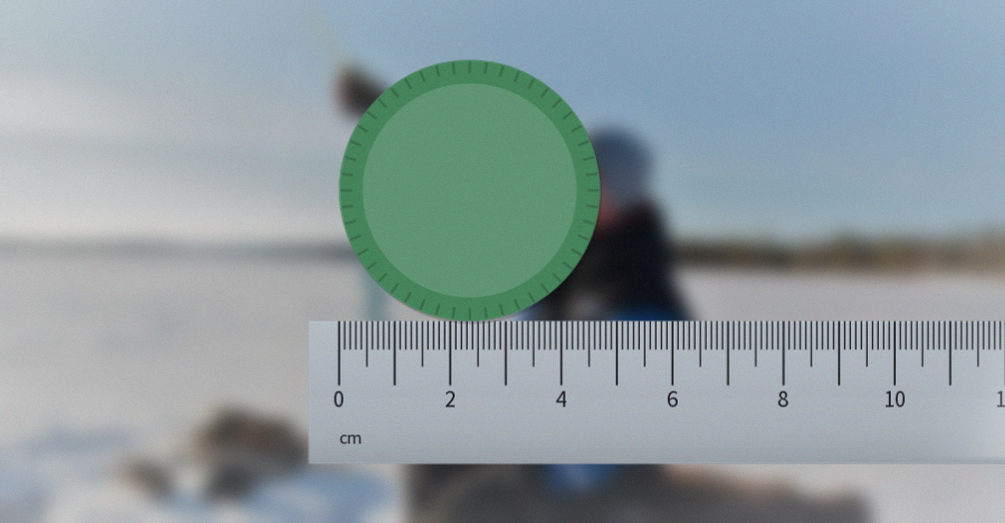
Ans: value=4.7 unit=cm
